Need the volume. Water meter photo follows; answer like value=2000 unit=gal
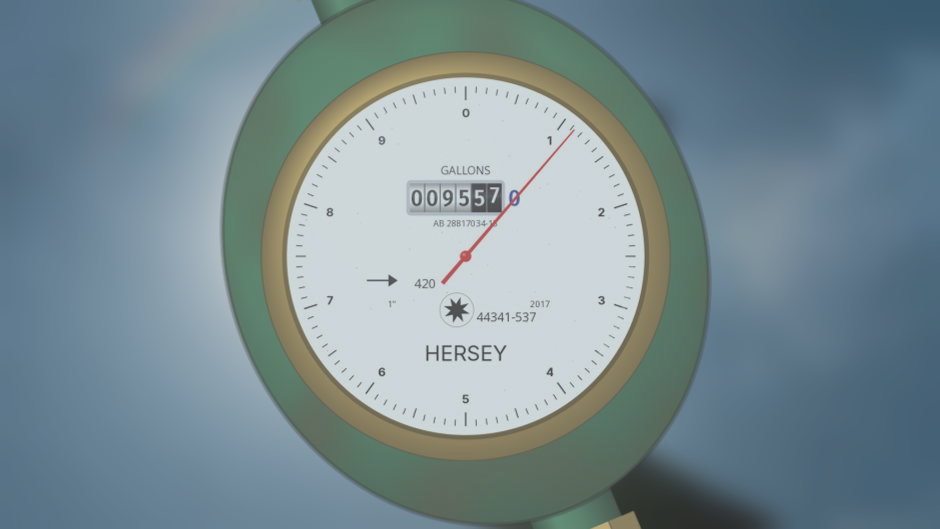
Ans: value=95571.1 unit=gal
